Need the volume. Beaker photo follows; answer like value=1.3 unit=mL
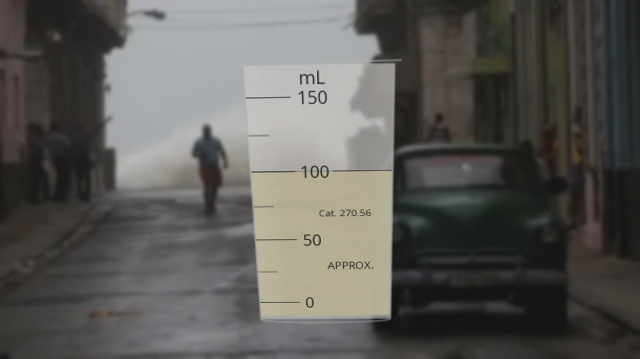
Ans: value=100 unit=mL
